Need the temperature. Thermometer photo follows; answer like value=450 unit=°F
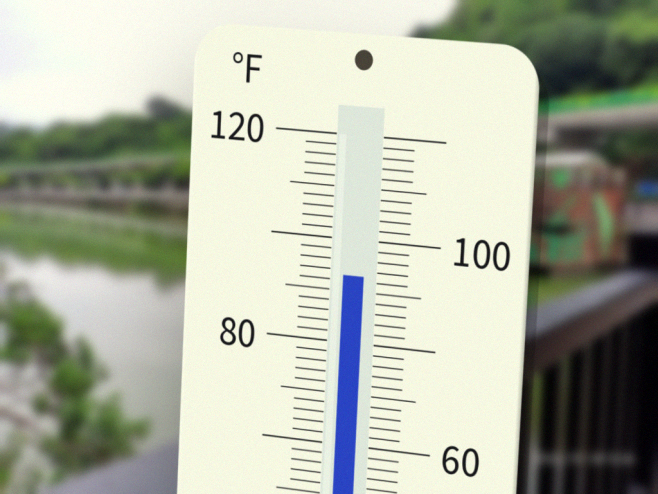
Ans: value=93 unit=°F
